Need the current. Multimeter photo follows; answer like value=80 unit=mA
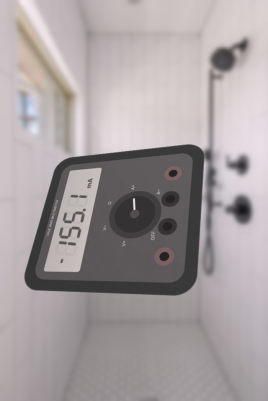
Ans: value=-155.1 unit=mA
